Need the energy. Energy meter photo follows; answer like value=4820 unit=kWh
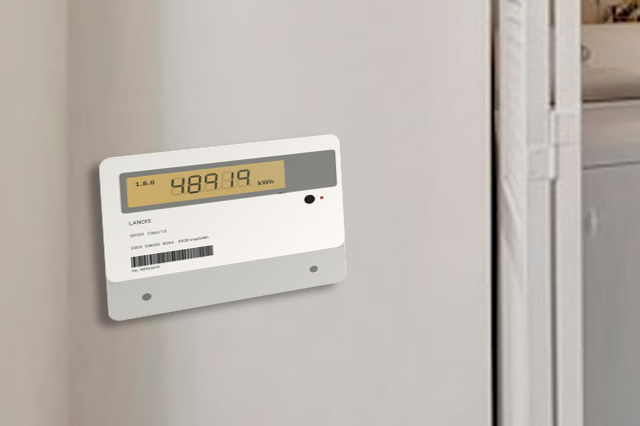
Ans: value=48919 unit=kWh
